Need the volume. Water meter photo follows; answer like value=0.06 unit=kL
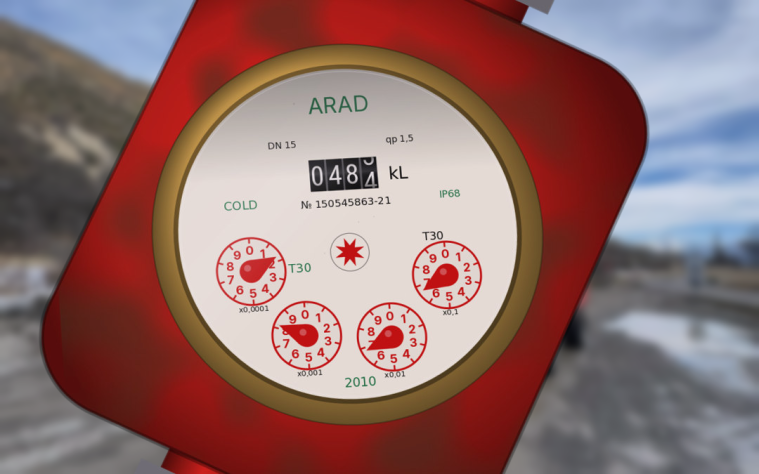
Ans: value=483.6681 unit=kL
